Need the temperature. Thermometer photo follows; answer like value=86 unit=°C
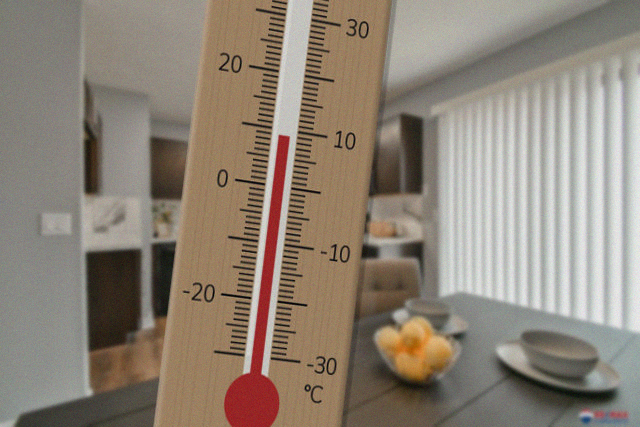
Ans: value=9 unit=°C
